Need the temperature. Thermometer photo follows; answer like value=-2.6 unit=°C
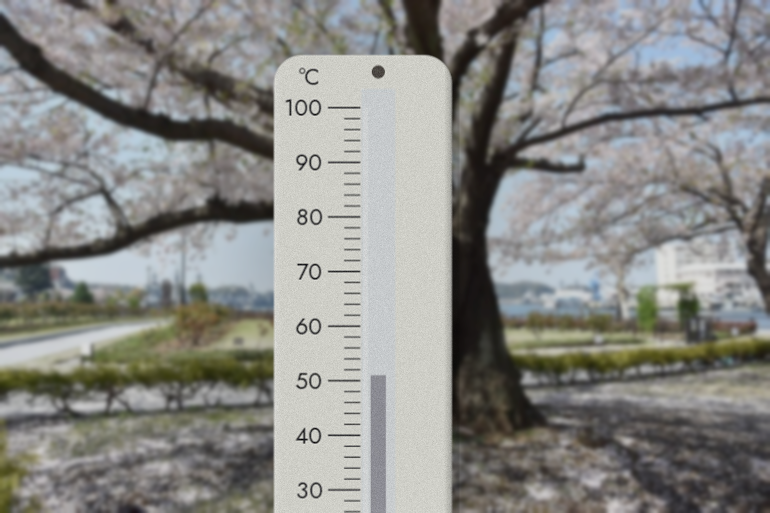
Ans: value=51 unit=°C
